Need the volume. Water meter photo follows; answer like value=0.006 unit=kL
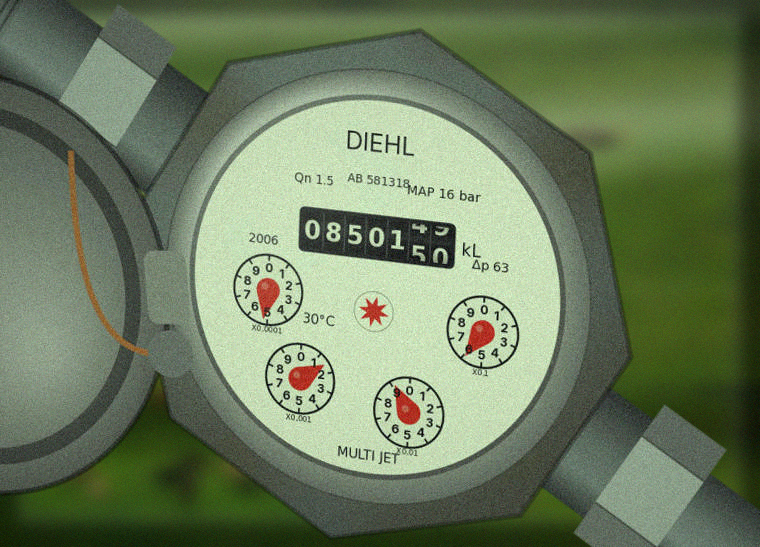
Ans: value=850149.5915 unit=kL
